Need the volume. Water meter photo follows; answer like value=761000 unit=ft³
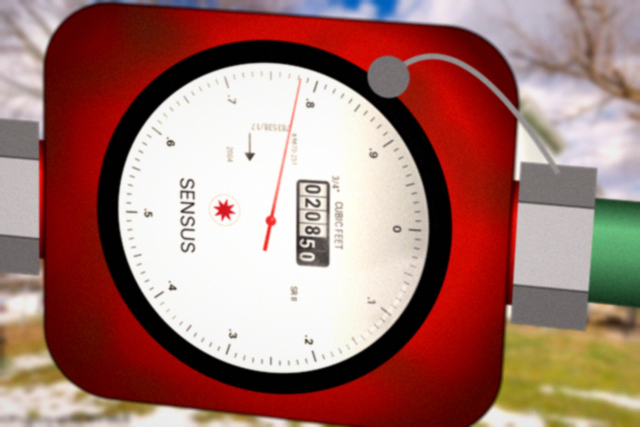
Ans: value=20849.78 unit=ft³
